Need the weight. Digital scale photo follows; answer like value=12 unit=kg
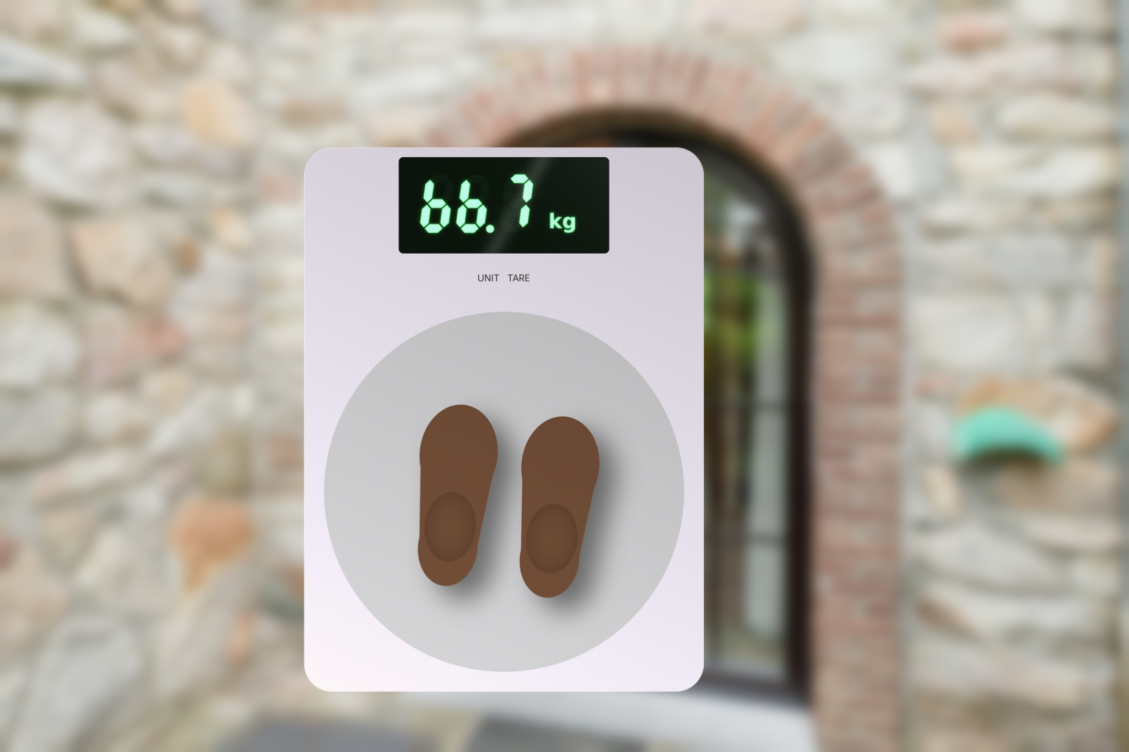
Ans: value=66.7 unit=kg
